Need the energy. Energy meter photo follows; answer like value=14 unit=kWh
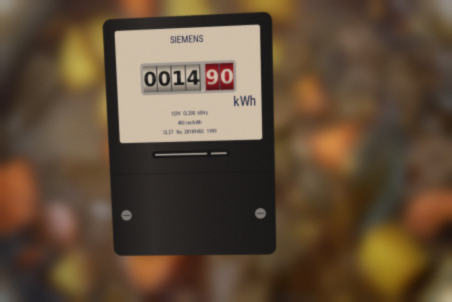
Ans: value=14.90 unit=kWh
